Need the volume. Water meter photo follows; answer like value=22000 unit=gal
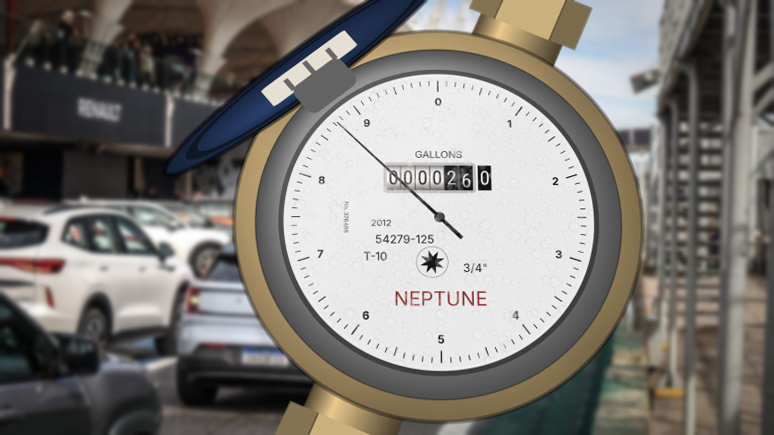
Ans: value=258.7 unit=gal
